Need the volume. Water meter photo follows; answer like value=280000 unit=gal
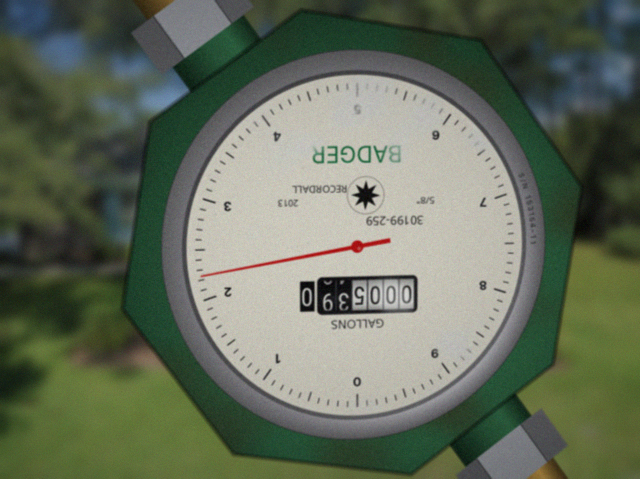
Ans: value=5392.2 unit=gal
